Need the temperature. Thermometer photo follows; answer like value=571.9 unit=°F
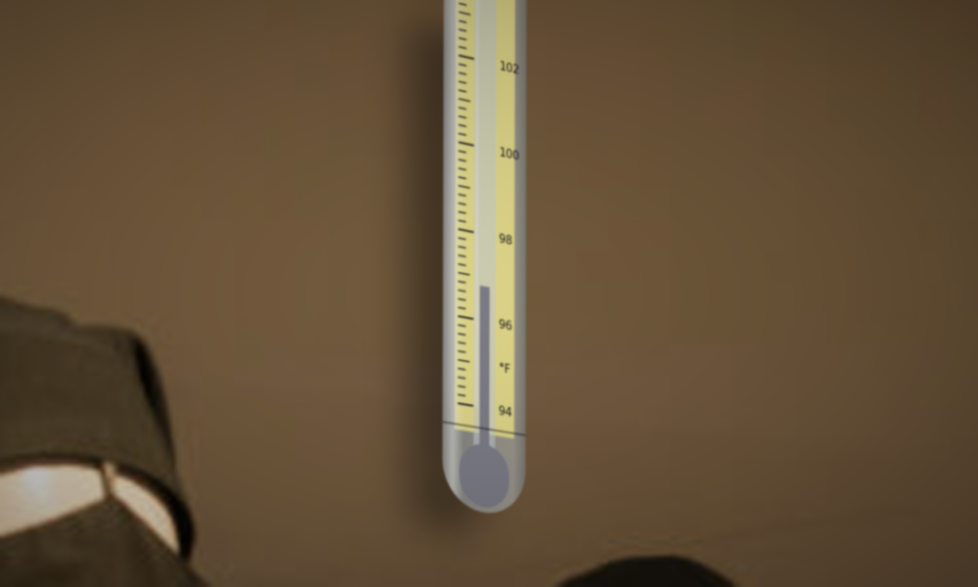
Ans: value=96.8 unit=°F
